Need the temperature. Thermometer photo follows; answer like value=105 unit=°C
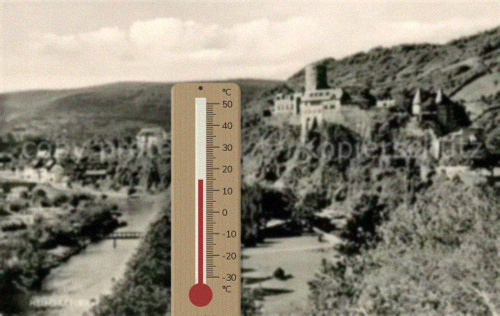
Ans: value=15 unit=°C
